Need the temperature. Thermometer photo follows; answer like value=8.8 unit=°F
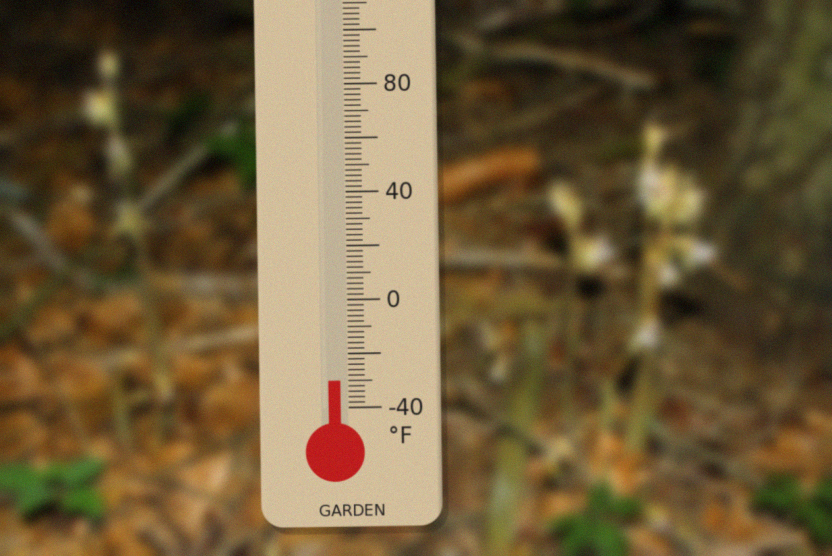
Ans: value=-30 unit=°F
